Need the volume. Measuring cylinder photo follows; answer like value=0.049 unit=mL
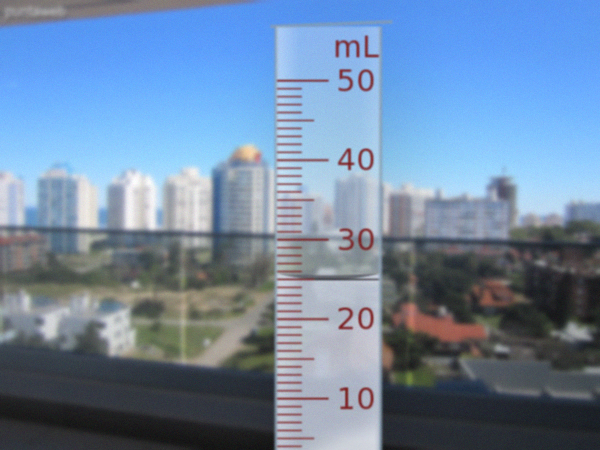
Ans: value=25 unit=mL
